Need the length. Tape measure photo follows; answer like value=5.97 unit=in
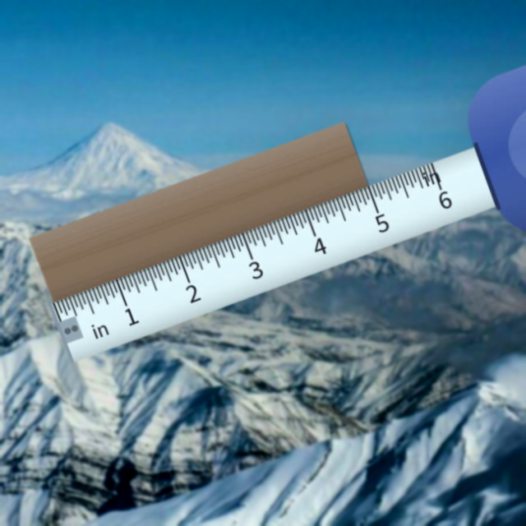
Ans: value=5 unit=in
